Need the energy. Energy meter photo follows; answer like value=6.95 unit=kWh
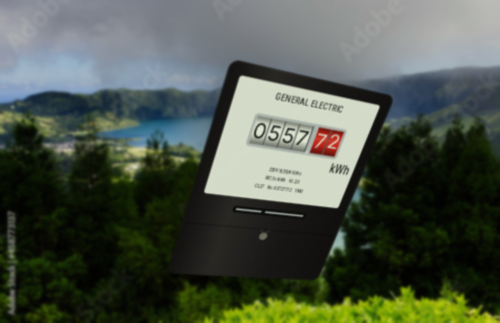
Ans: value=557.72 unit=kWh
